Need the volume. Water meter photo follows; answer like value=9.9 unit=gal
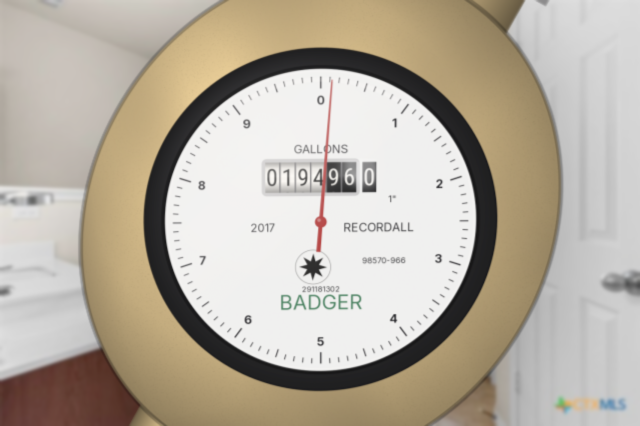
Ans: value=194960.1 unit=gal
